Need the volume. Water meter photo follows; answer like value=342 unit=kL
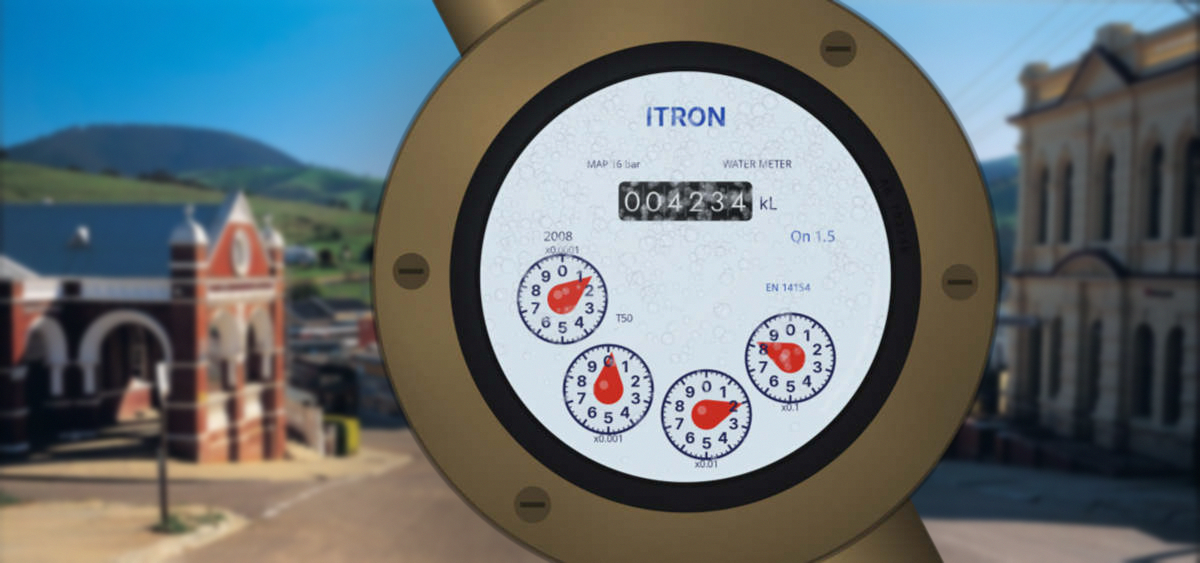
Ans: value=4234.8201 unit=kL
